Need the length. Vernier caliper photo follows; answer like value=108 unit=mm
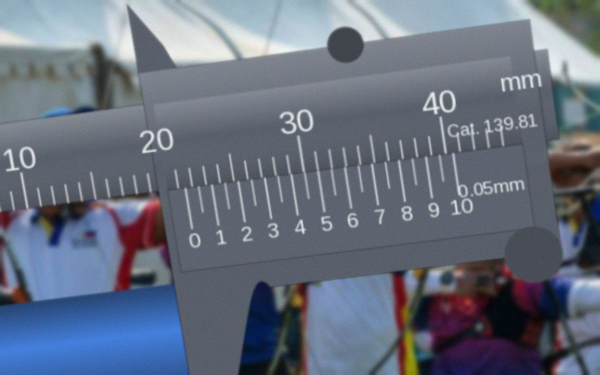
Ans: value=21.5 unit=mm
